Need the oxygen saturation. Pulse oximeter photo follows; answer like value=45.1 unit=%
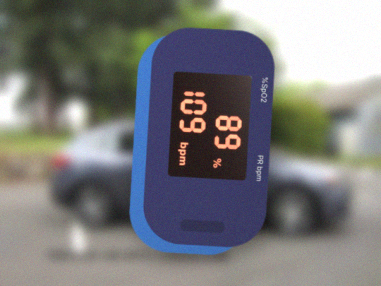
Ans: value=89 unit=%
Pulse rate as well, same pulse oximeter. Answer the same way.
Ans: value=109 unit=bpm
